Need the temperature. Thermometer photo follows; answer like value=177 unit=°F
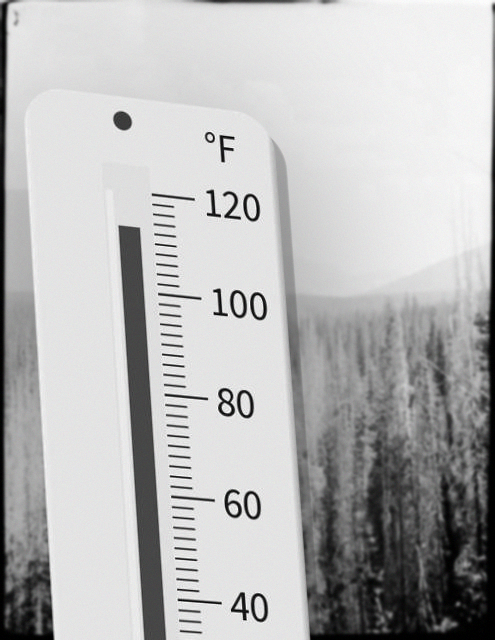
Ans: value=113 unit=°F
